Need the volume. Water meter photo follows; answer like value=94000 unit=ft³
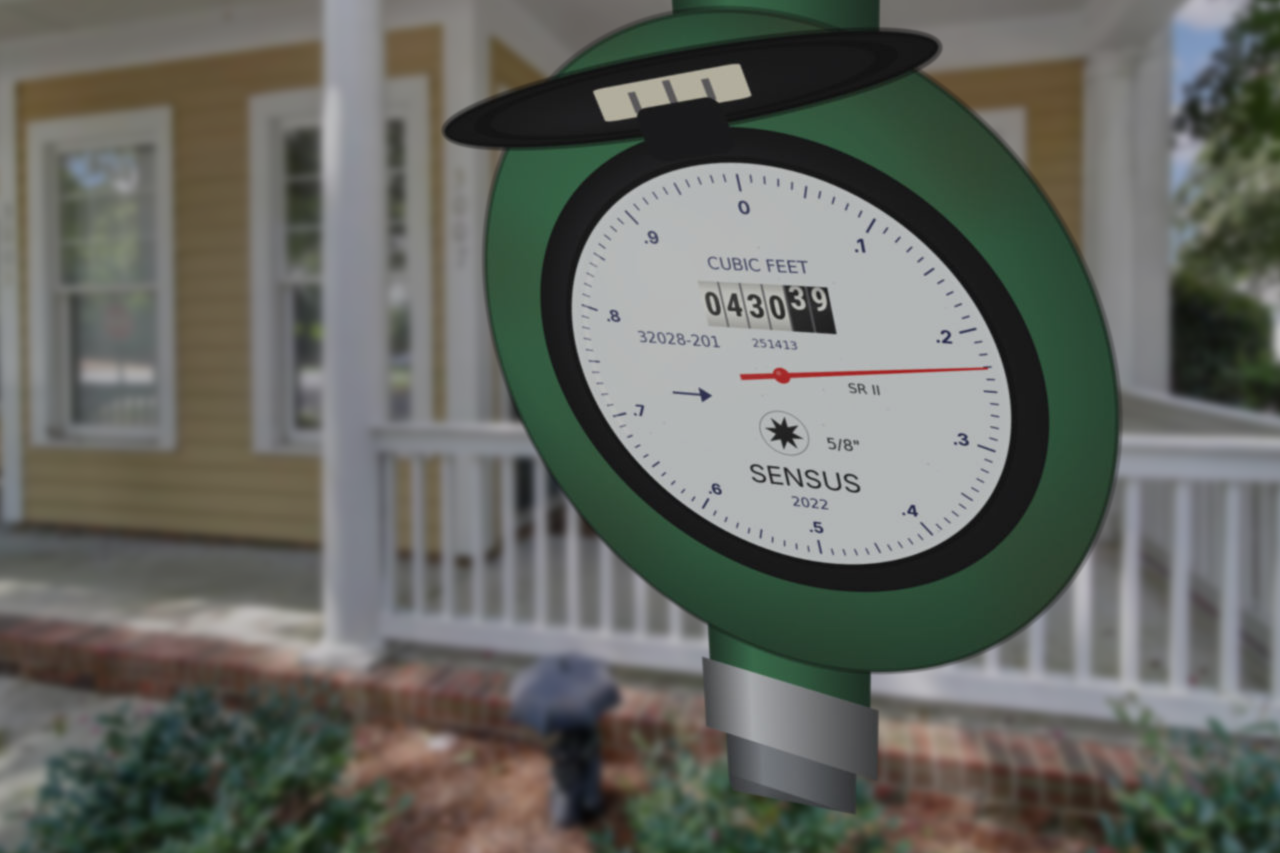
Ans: value=43039.23 unit=ft³
